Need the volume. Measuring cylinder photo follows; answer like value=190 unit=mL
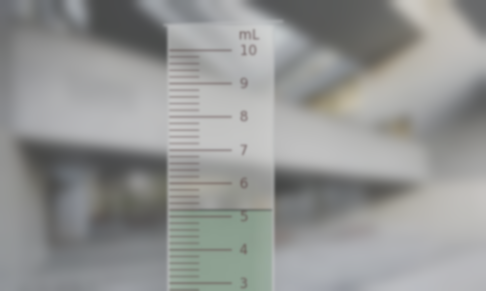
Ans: value=5.2 unit=mL
